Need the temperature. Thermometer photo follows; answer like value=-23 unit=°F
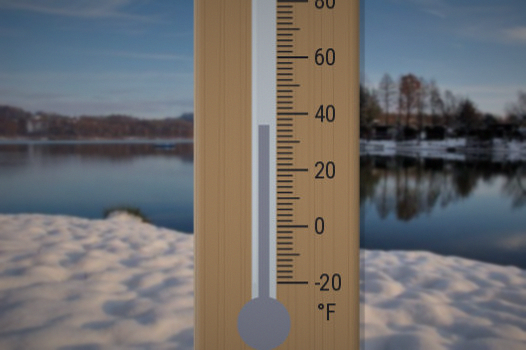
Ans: value=36 unit=°F
